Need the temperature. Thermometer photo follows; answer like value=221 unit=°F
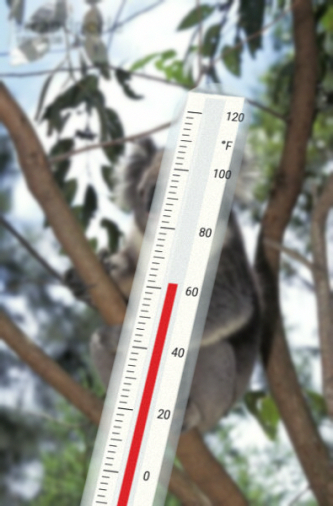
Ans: value=62 unit=°F
